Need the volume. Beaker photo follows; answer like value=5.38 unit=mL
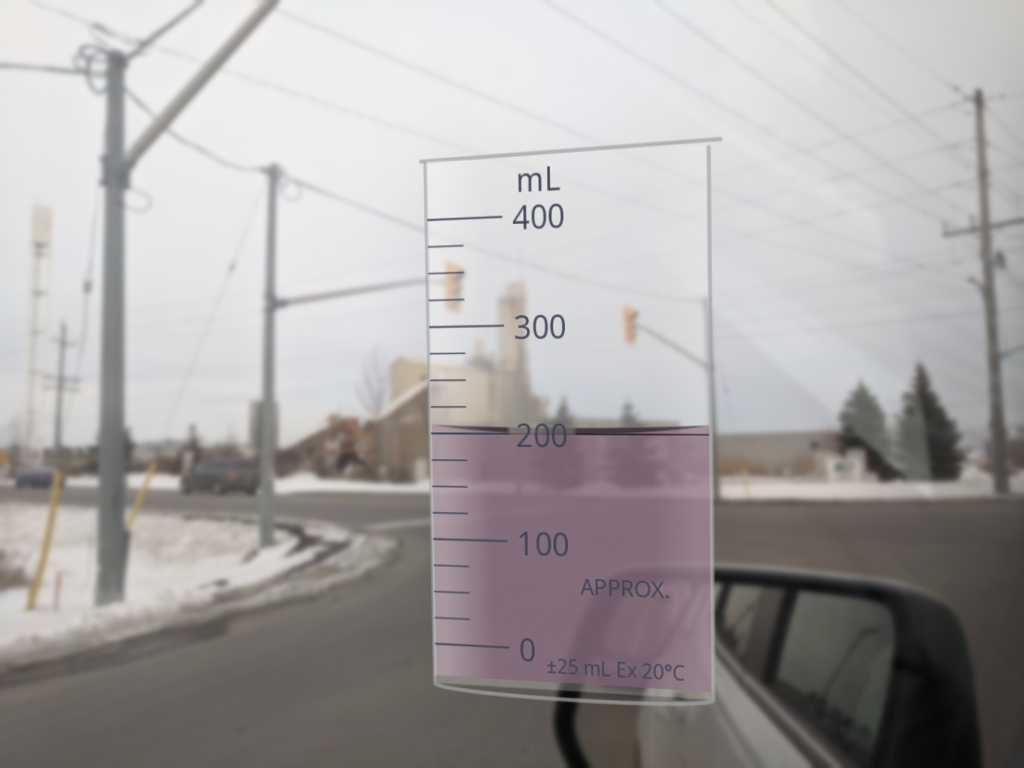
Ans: value=200 unit=mL
